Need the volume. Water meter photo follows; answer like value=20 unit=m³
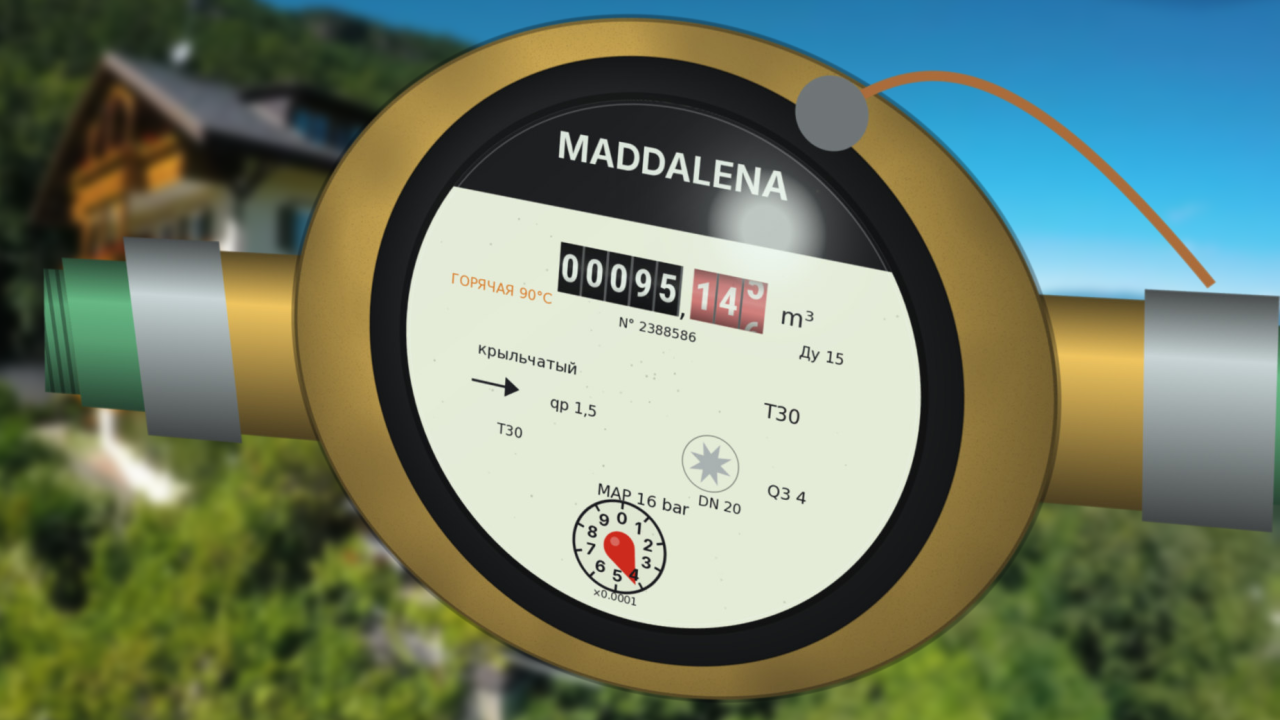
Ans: value=95.1454 unit=m³
